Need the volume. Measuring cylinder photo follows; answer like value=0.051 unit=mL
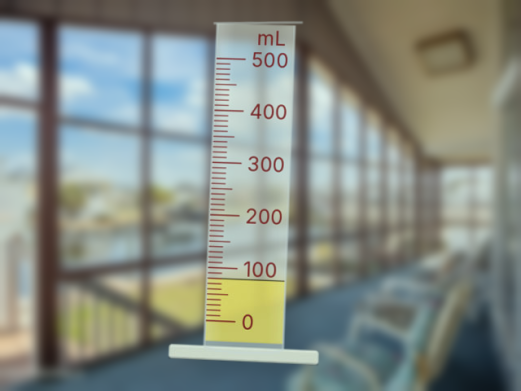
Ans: value=80 unit=mL
